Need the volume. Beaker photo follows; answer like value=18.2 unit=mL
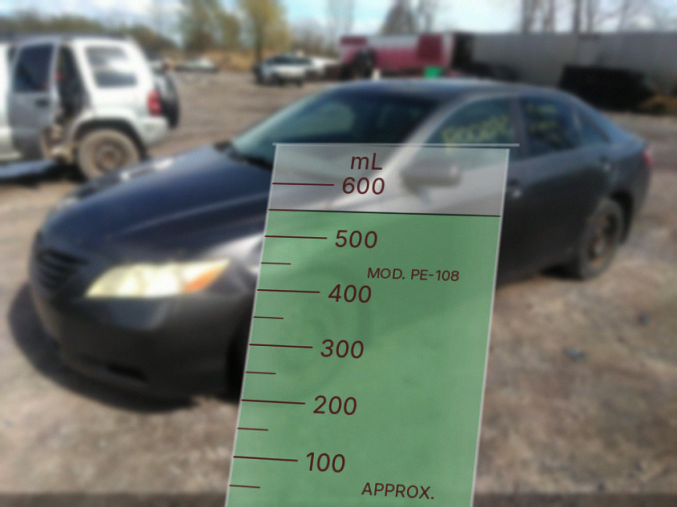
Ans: value=550 unit=mL
